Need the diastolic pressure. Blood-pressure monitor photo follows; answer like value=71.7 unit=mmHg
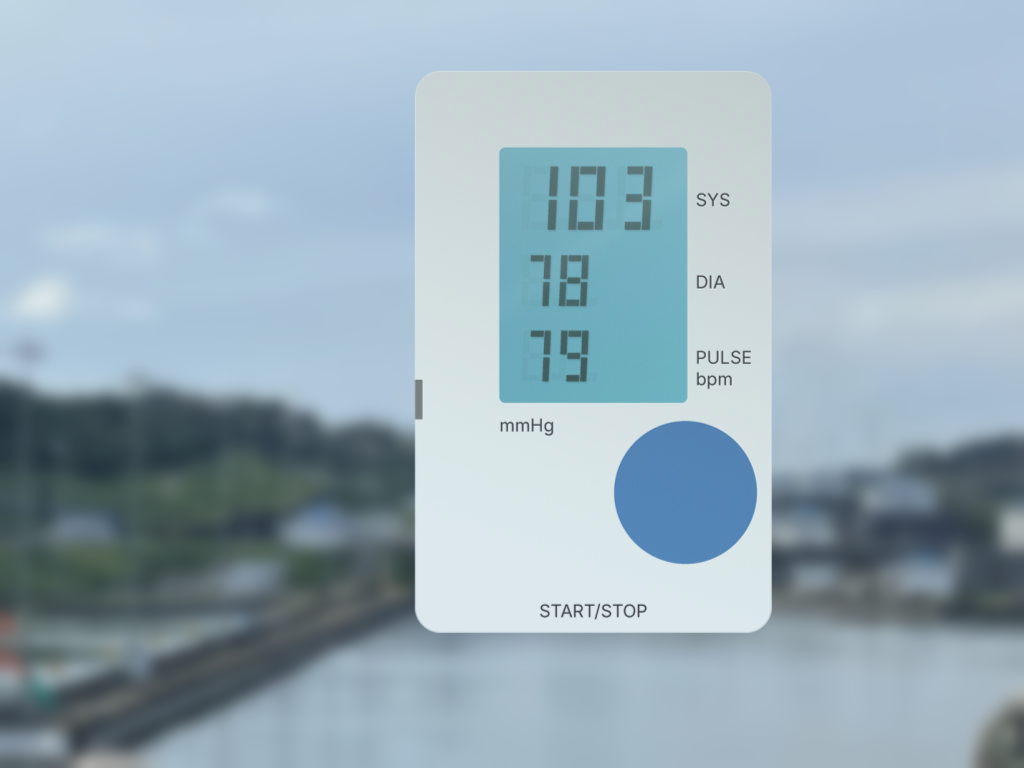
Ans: value=78 unit=mmHg
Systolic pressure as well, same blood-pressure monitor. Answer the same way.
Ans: value=103 unit=mmHg
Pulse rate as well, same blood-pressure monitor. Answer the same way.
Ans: value=79 unit=bpm
